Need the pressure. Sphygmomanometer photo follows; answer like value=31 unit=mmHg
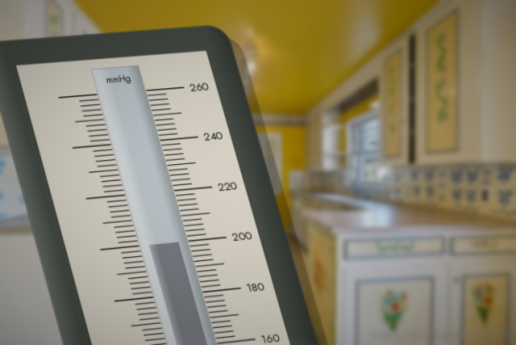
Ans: value=200 unit=mmHg
